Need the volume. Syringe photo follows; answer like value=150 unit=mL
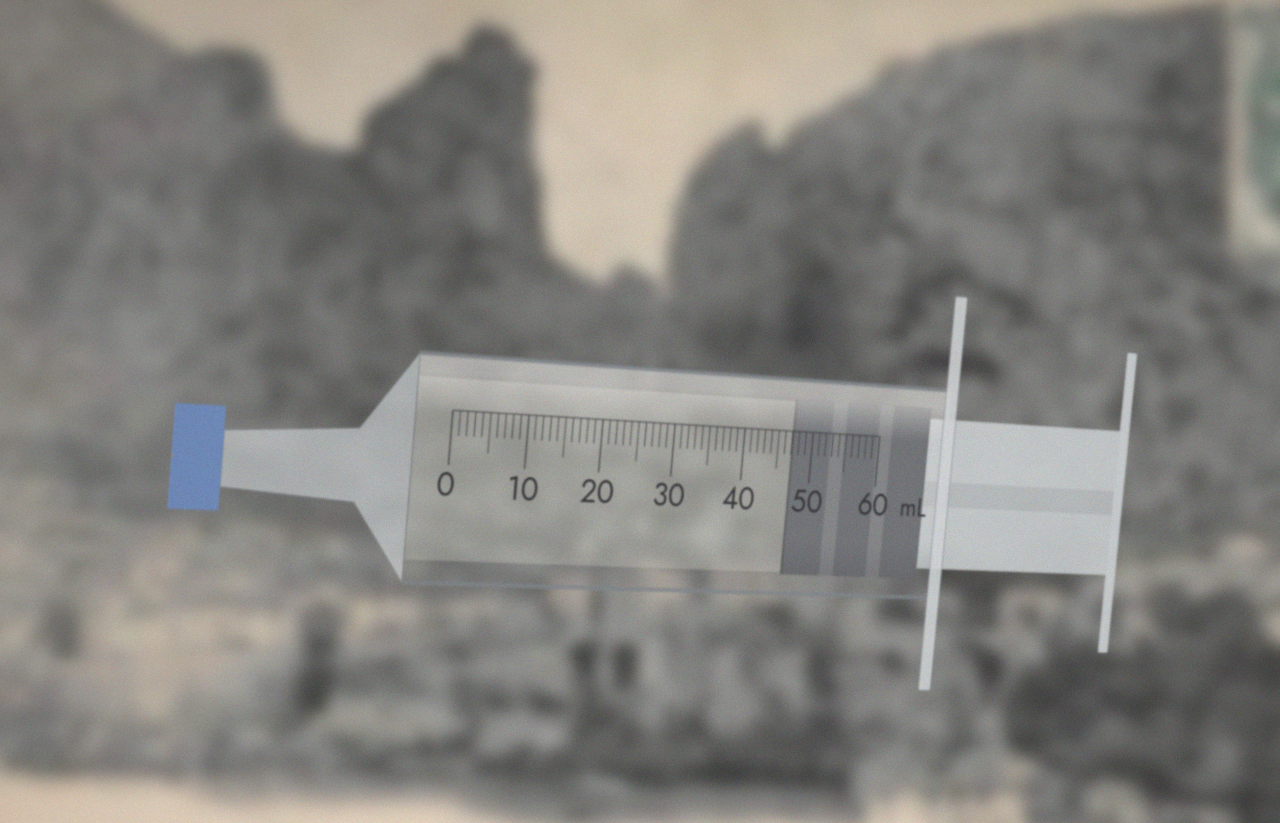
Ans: value=47 unit=mL
